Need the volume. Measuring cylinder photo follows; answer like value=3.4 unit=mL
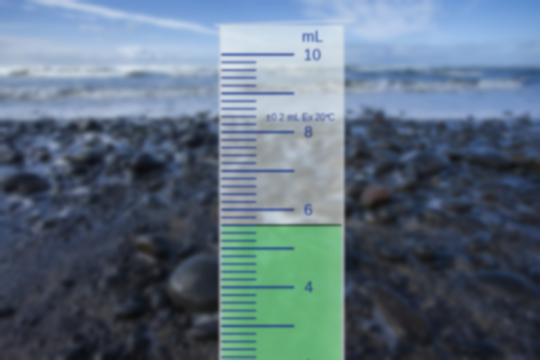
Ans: value=5.6 unit=mL
